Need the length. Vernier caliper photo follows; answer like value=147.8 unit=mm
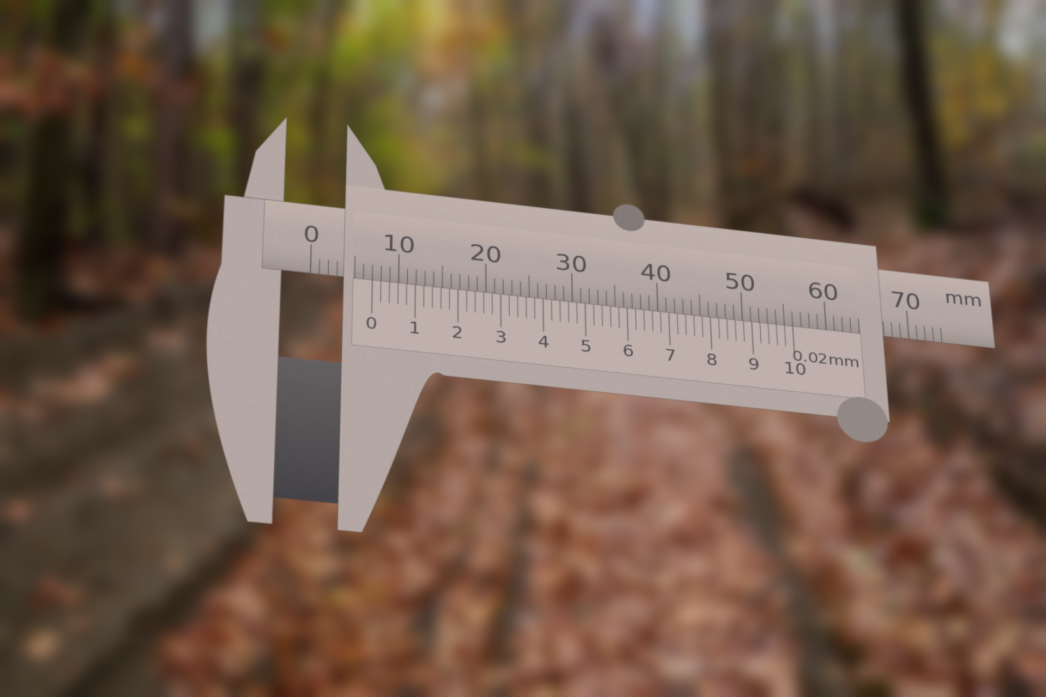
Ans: value=7.0 unit=mm
